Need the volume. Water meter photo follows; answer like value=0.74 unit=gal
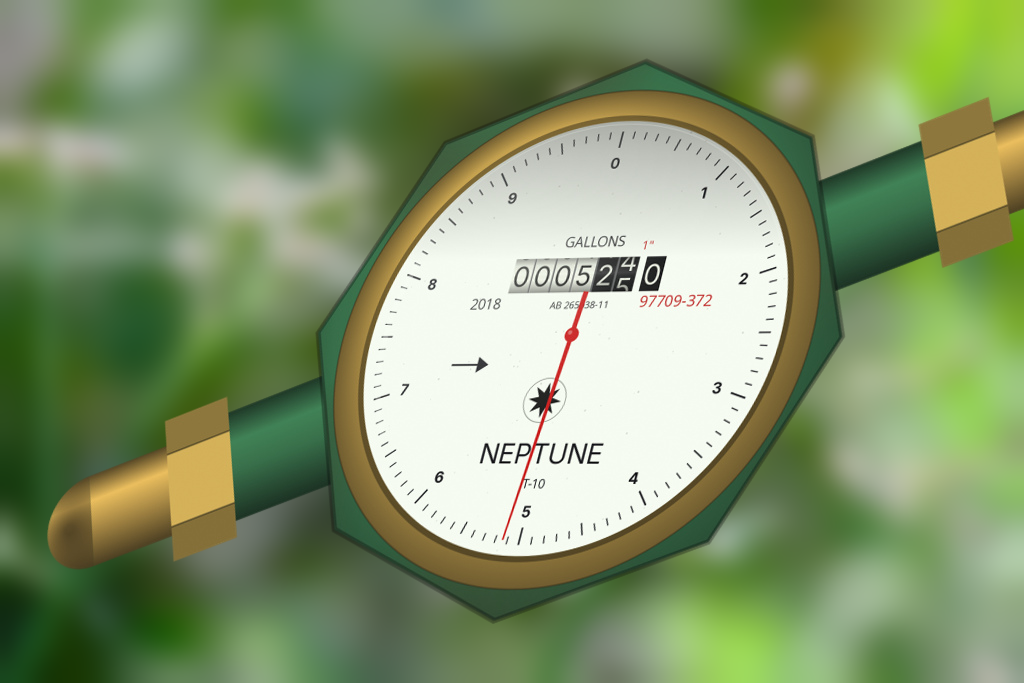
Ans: value=5245.1 unit=gal
